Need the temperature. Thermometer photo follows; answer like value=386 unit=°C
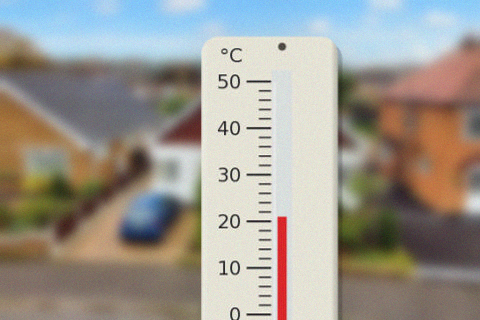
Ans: value=21 unit=°C
